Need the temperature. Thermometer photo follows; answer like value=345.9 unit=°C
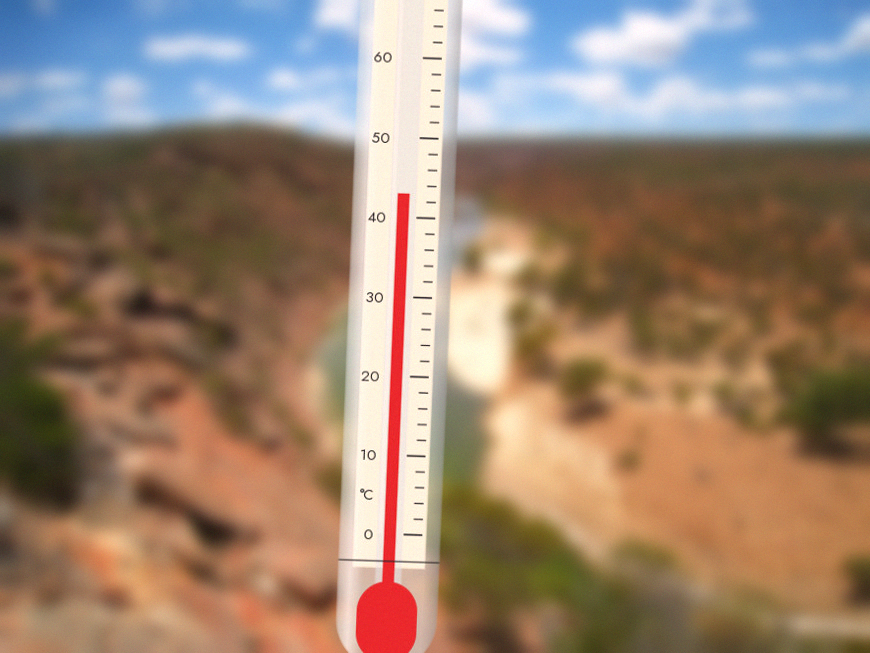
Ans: value=43 unit=°C
